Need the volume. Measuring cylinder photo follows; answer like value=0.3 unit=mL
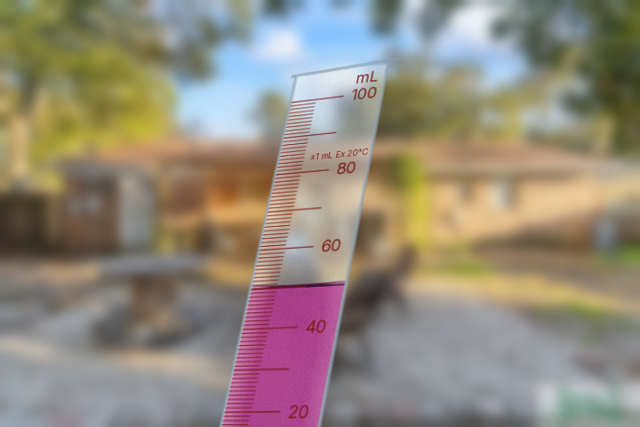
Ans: value=50 unit=mL
